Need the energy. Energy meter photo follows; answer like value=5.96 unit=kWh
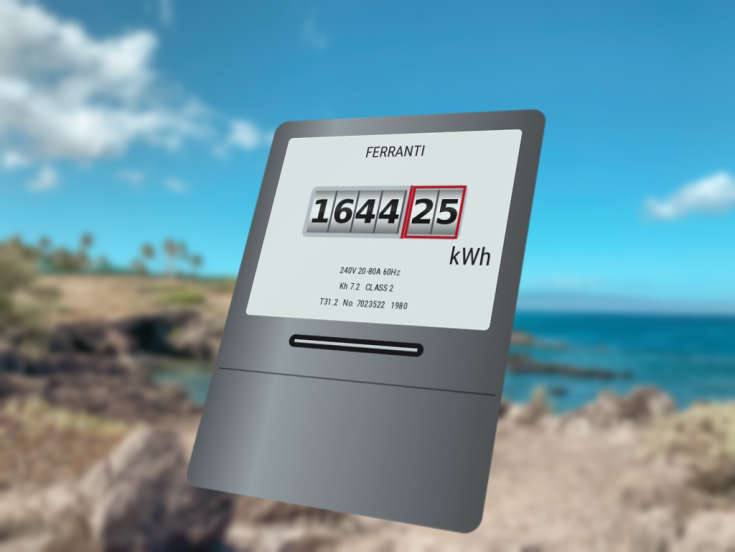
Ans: value=1644.25 unit=kWh
